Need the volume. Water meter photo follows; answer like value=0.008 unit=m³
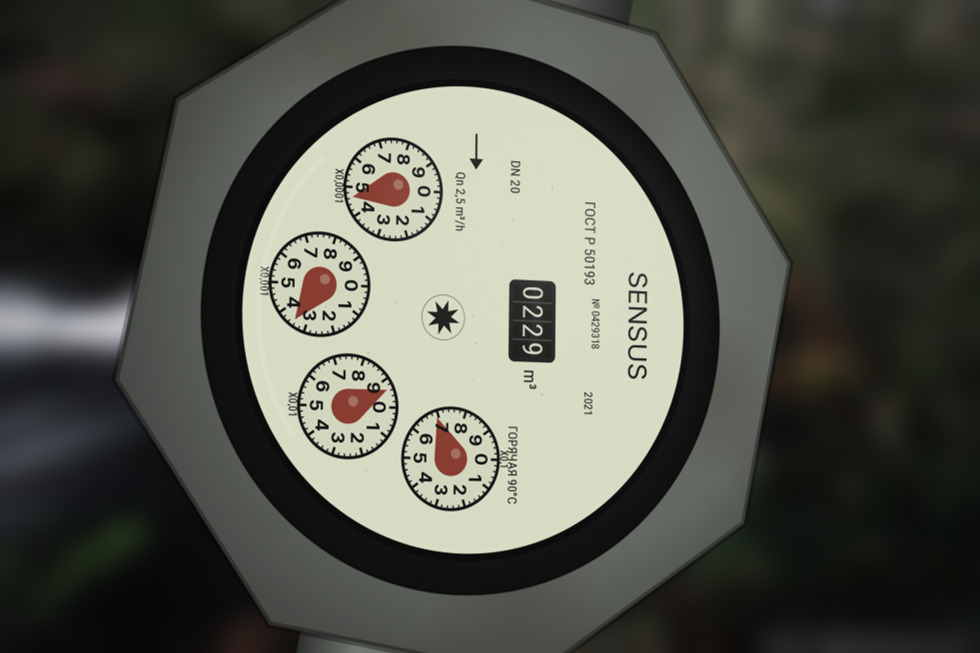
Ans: value=229.6934 unit=m³
